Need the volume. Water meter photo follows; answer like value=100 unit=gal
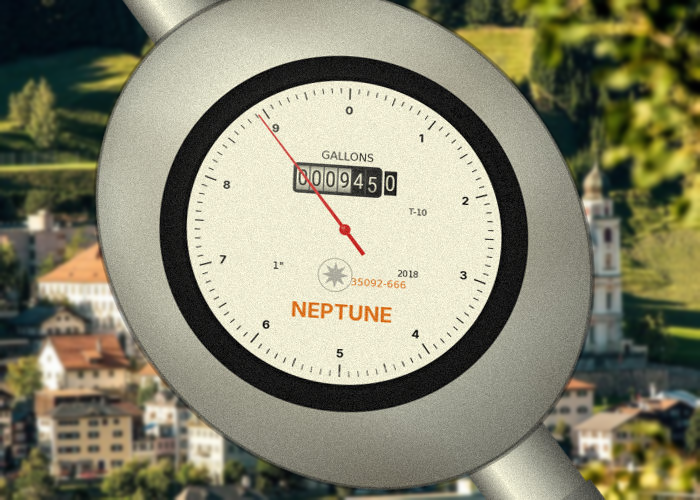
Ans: value=9448.9 unit=gal
